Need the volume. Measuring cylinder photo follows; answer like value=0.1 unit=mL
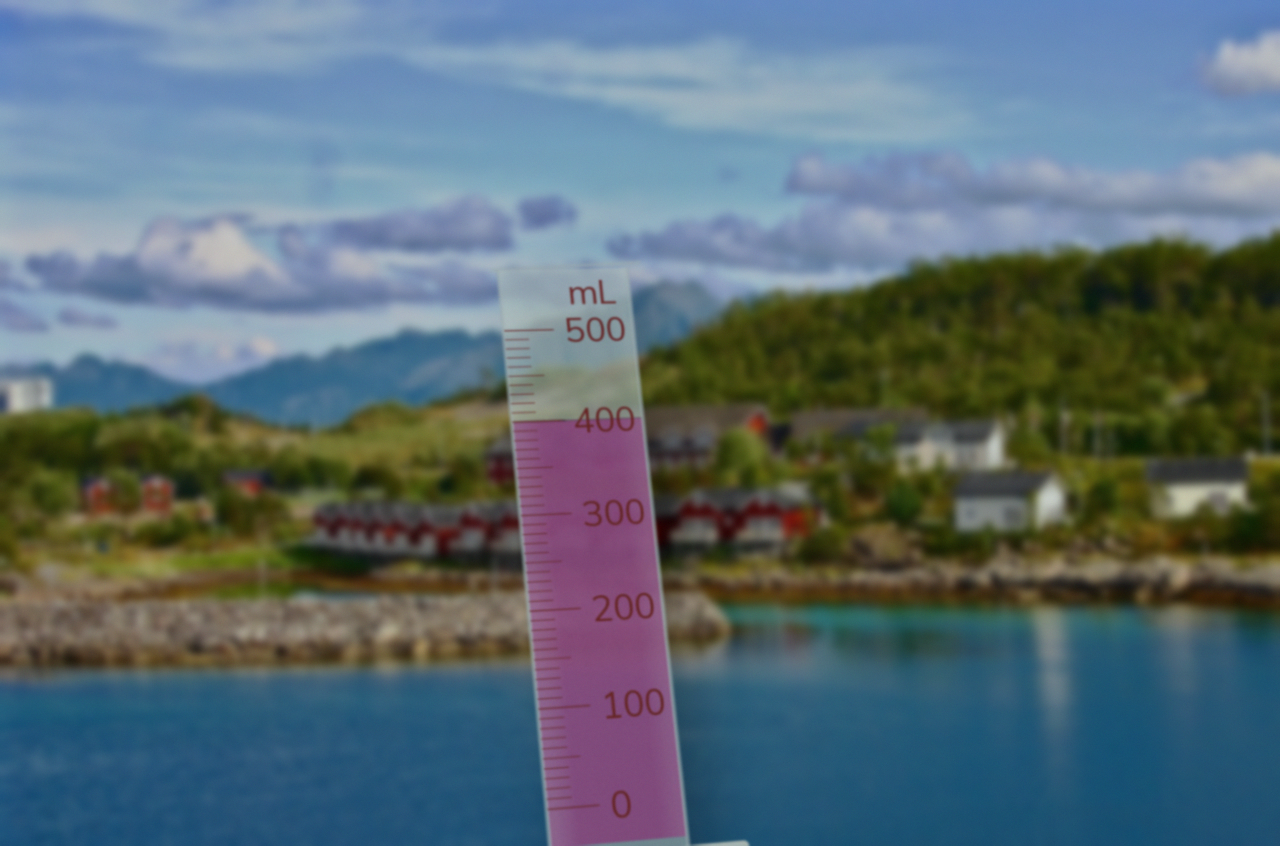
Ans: value=400 unit=mL
